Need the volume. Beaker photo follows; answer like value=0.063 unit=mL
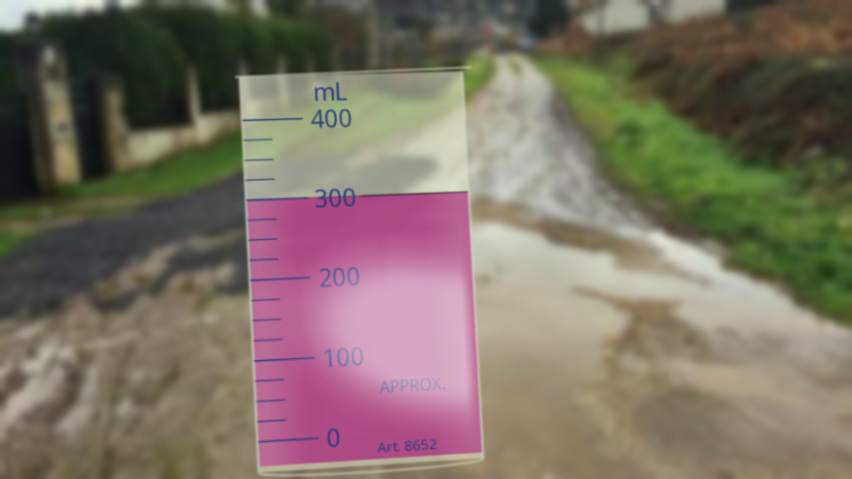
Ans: value=300 unit=mL
